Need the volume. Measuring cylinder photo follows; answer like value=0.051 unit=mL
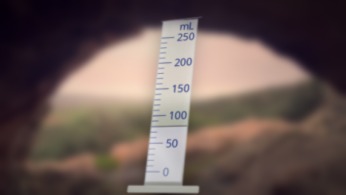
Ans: value=80 unit=mL
